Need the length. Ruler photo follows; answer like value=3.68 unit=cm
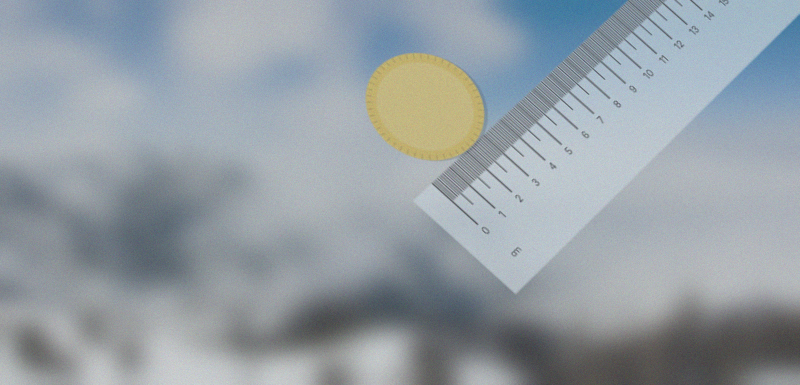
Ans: value=4.5 unit=cm
